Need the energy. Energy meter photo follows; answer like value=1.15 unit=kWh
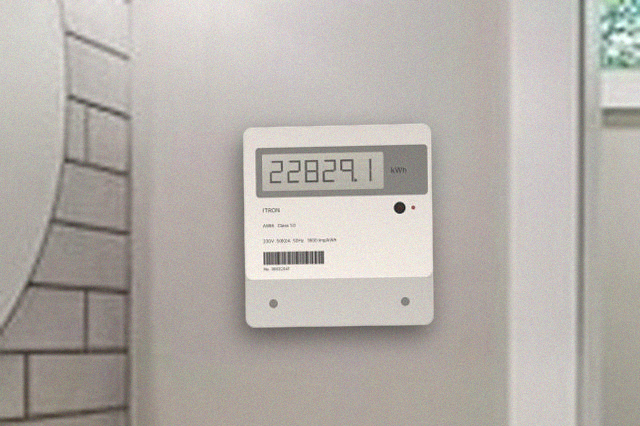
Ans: value=22829.1 unit=kWh
